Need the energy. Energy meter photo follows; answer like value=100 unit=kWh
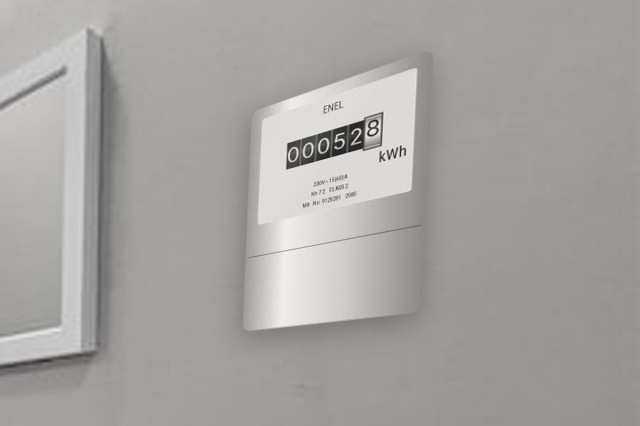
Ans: value=52.8 unit=kWh
